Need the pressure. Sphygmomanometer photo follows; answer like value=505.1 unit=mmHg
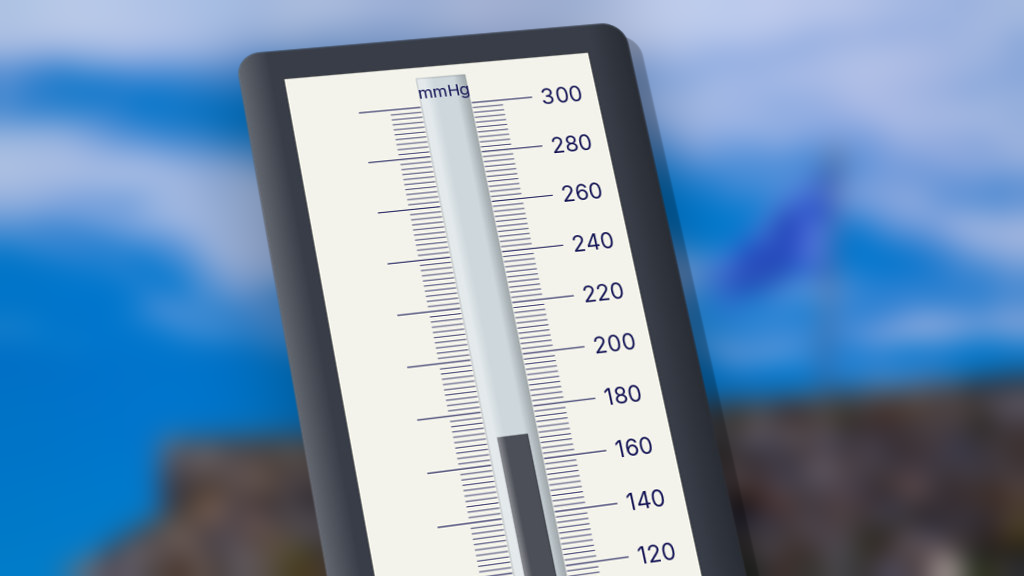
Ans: value=170 unit=mmHg
